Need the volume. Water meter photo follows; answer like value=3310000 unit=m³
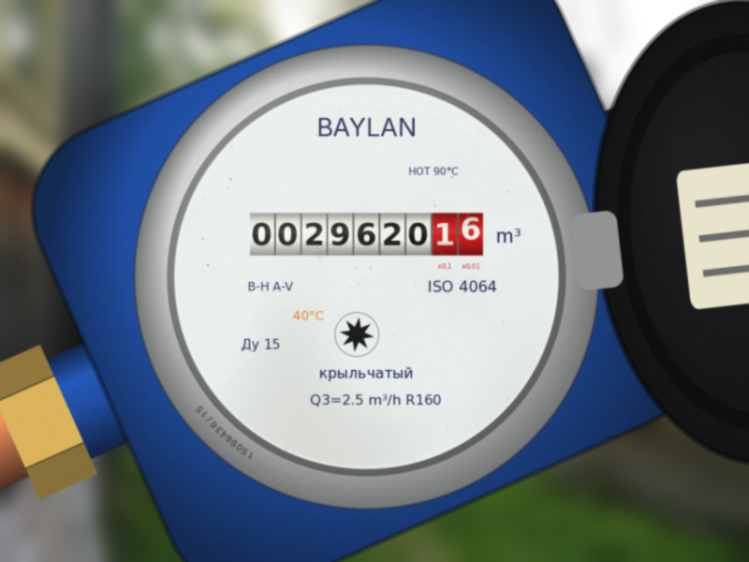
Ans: value=29620.16 unit=m³
